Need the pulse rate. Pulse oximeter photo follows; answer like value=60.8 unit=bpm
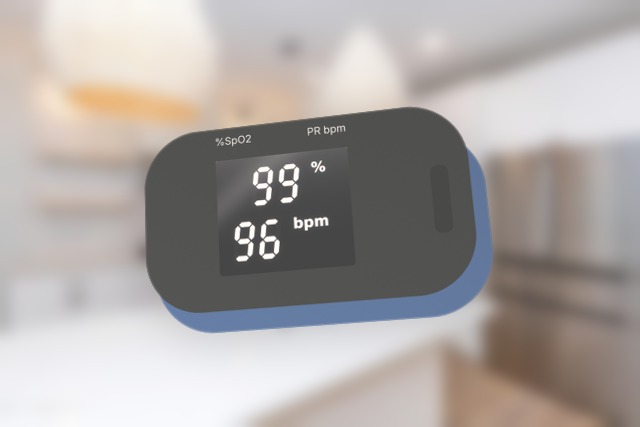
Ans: value=96 unit=bpm
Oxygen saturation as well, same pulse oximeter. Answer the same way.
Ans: value=99 unit=%
